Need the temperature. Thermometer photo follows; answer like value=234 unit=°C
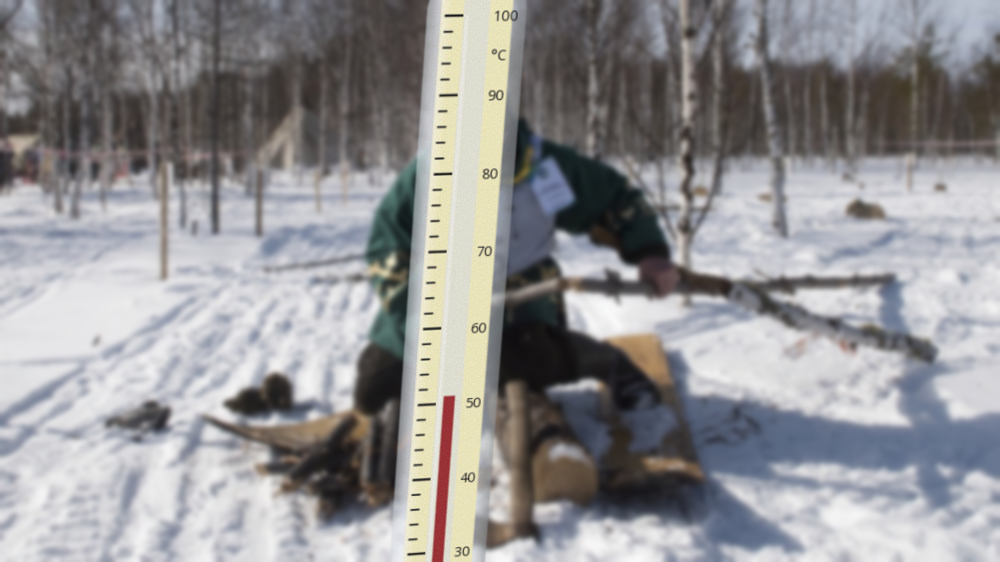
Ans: value=51 unit=°C
